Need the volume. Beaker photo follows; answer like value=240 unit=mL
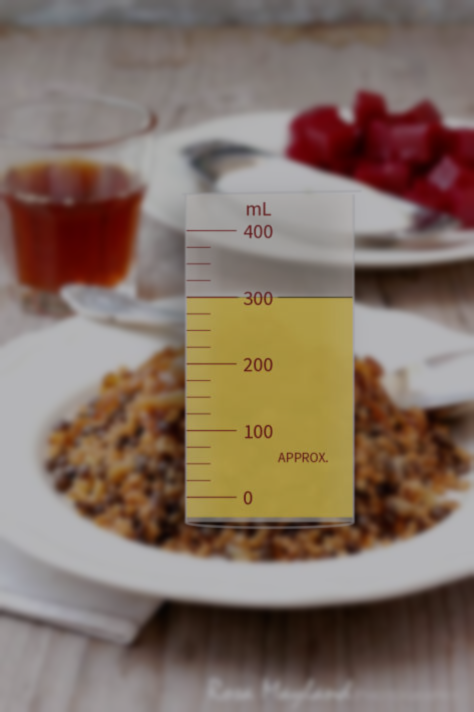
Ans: value=300 unit=mL
